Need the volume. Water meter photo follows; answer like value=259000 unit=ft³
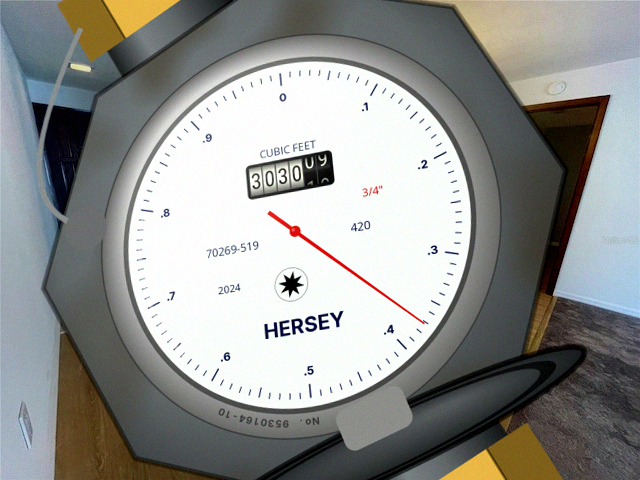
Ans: value=303009.37 unit=ft³
